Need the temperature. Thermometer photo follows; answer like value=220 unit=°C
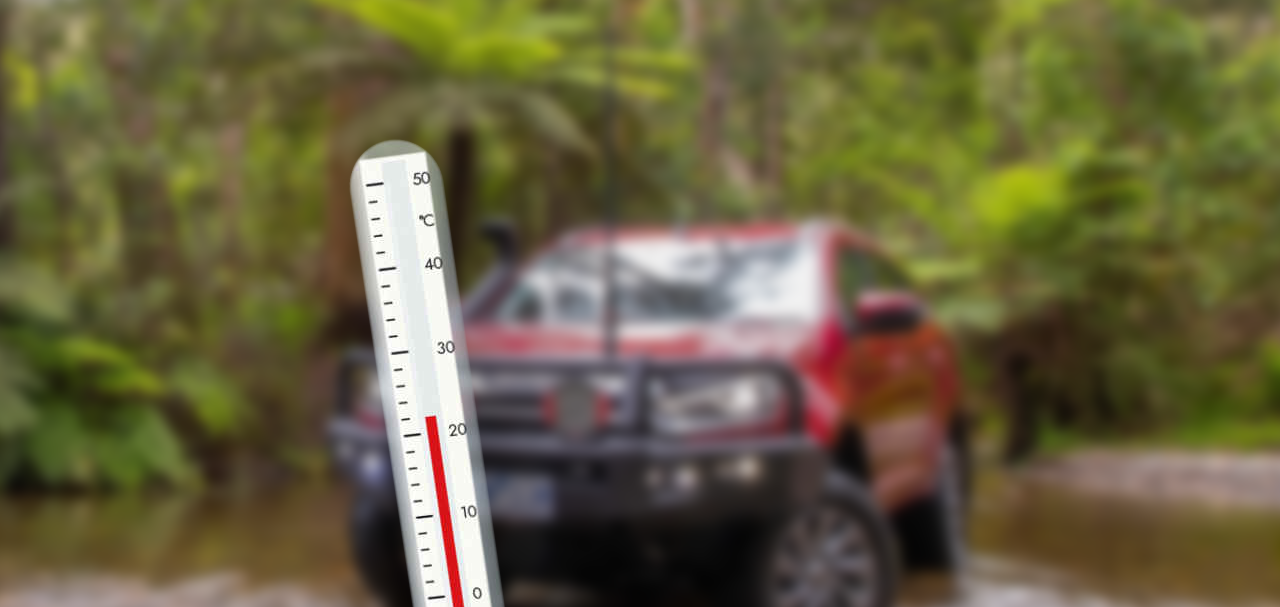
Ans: value=22 unit=°C
